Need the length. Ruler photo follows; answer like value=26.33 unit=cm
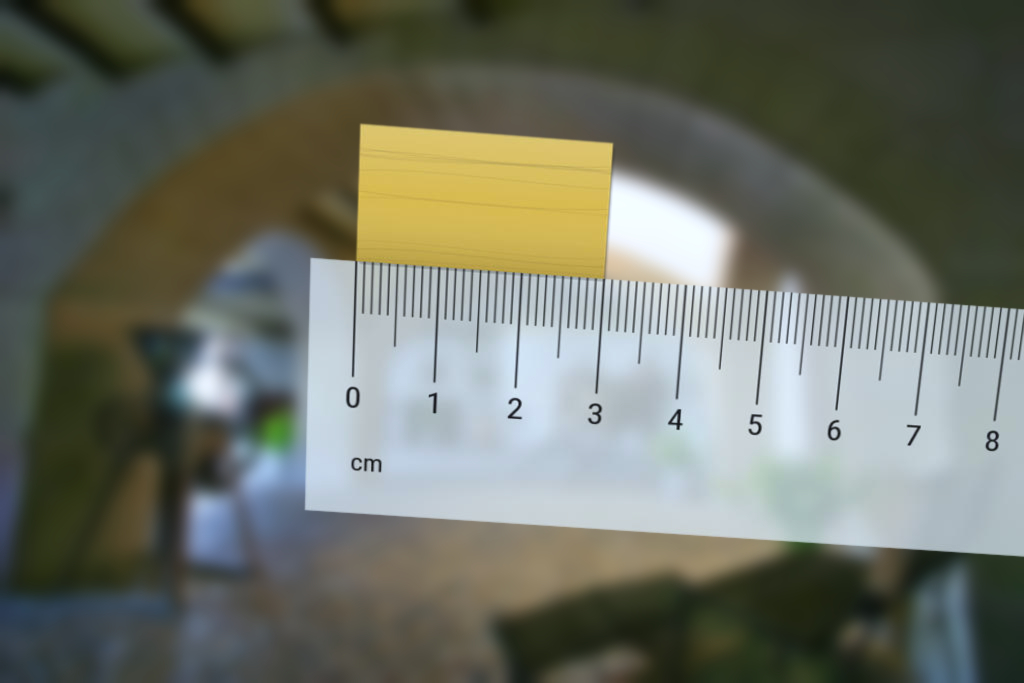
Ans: value=3 unit=cm
